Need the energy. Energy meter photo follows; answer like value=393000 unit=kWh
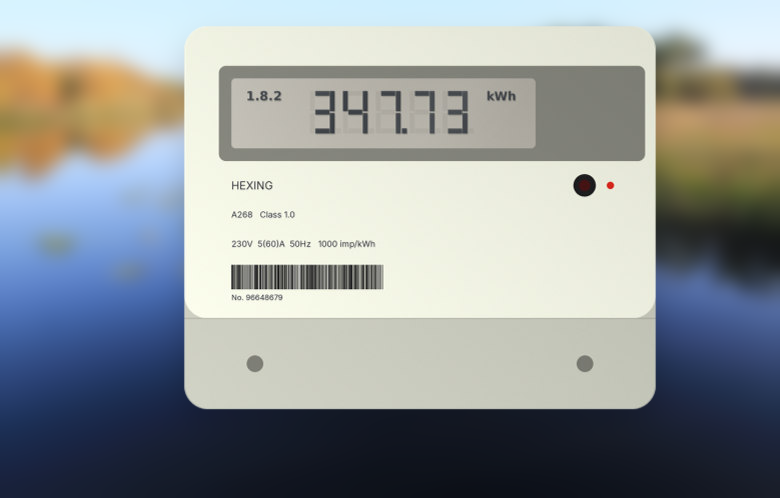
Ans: value=347.73 unit=kWh
